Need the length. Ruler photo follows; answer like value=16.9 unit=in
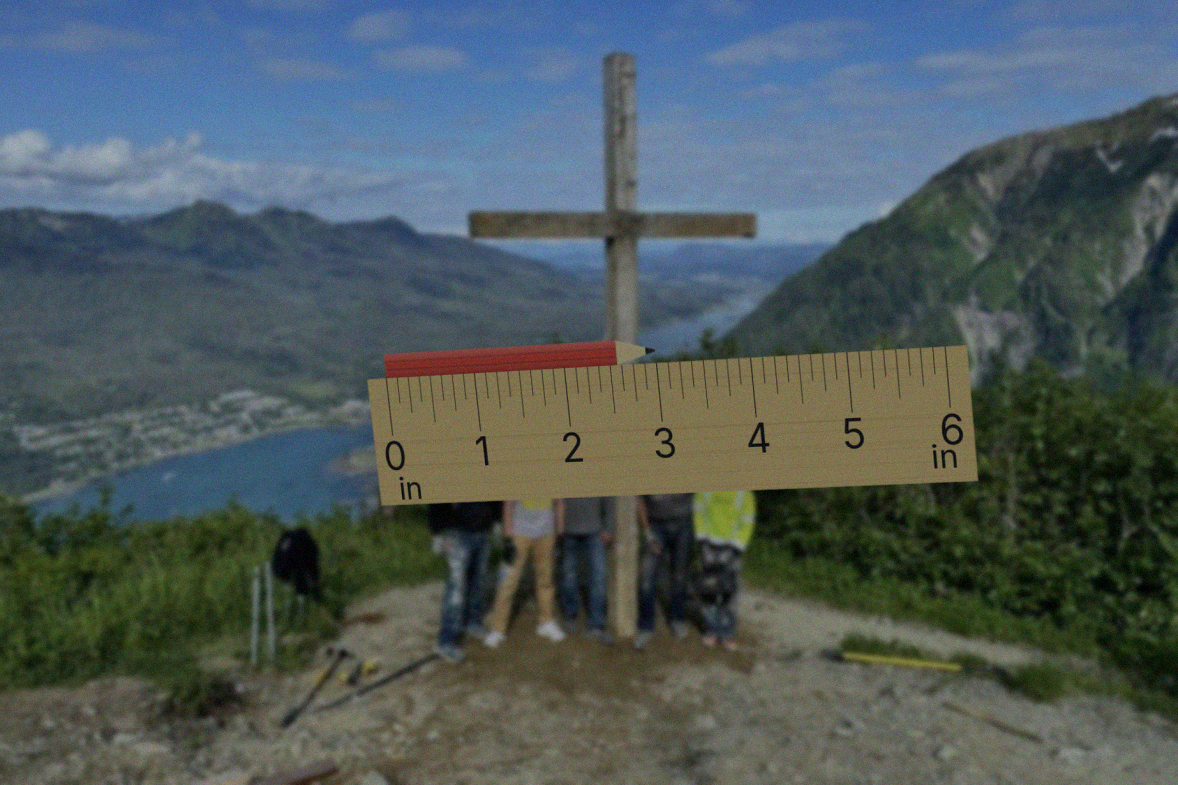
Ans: value=3 unit=in
